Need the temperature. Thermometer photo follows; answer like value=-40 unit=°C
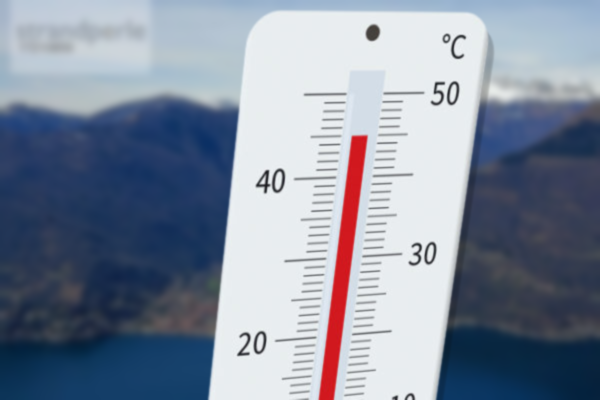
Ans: value=45 unit=°C
